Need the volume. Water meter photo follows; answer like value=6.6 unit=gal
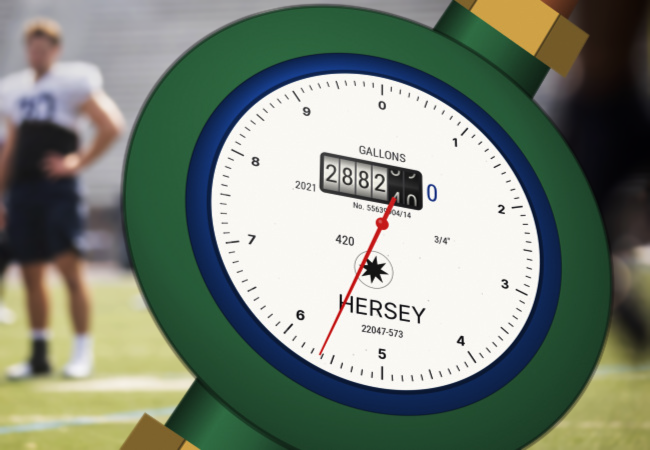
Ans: value=2882395.6 unit=gal
